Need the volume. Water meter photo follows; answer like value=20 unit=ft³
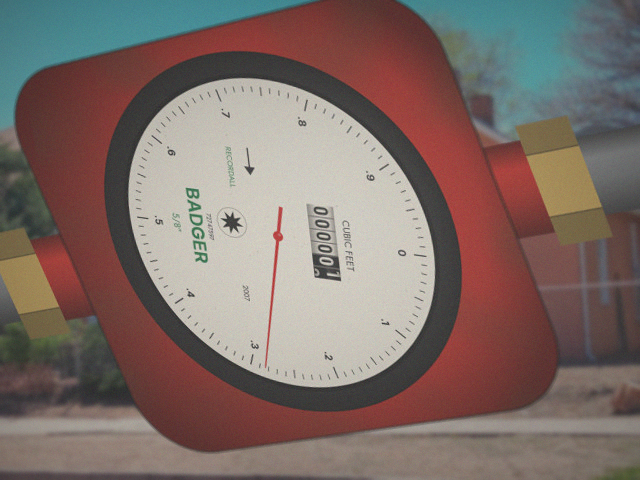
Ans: value=1.28 unit=ft³
